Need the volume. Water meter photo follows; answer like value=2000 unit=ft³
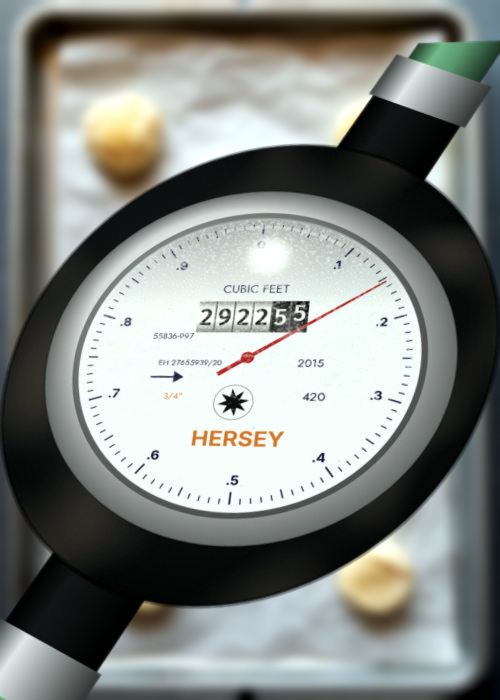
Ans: value=292255.15 unit=ft³
